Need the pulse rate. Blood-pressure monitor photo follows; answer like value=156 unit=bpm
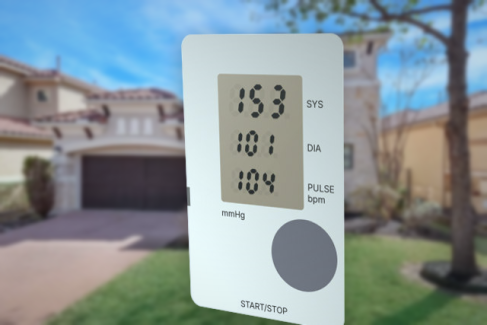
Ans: value=104 unit=bpm
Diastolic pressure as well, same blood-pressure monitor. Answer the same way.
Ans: value=101 unit=mmHg
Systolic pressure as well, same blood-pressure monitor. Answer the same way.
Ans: value=153 unit=mmHg
